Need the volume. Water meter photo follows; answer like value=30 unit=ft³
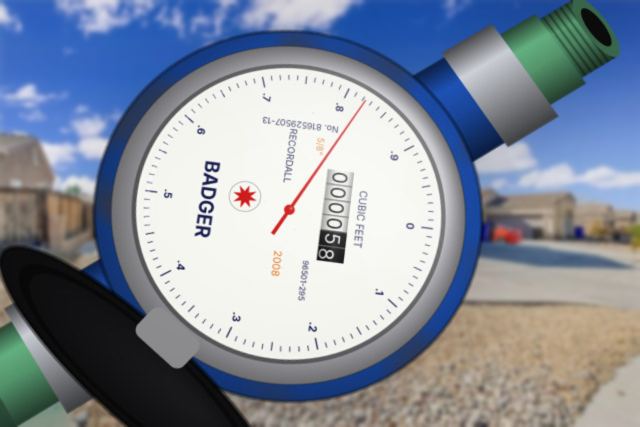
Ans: value=57.82 unit=ft³
